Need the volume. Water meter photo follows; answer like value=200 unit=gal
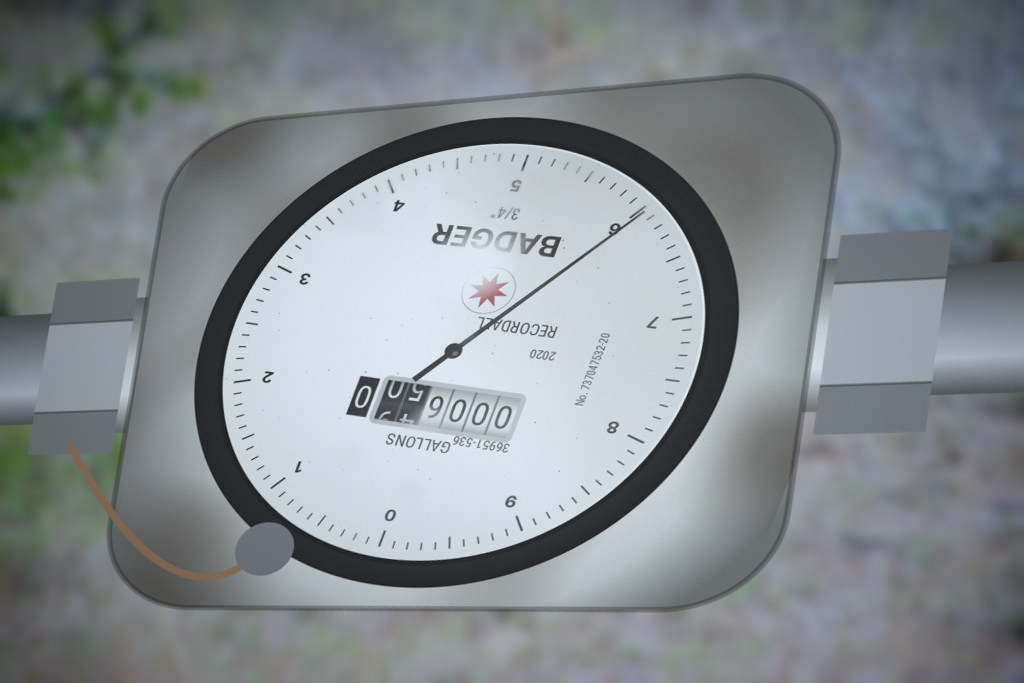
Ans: value=6496.0 unit=gal
